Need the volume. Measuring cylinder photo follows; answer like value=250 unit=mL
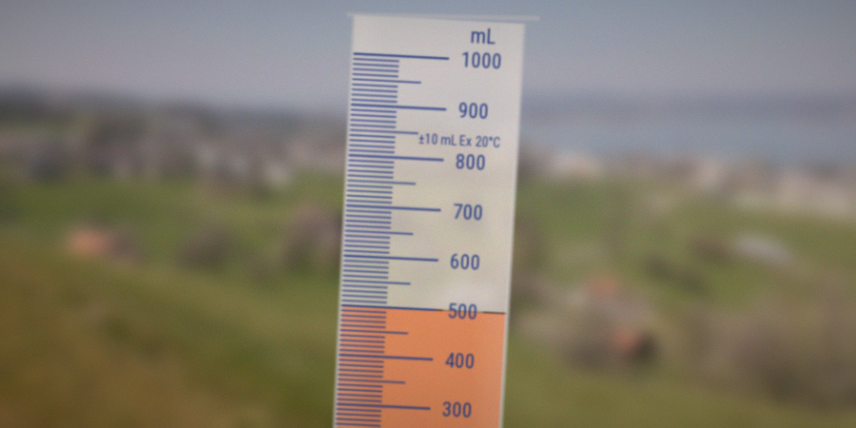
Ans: value=500 unit=mL
